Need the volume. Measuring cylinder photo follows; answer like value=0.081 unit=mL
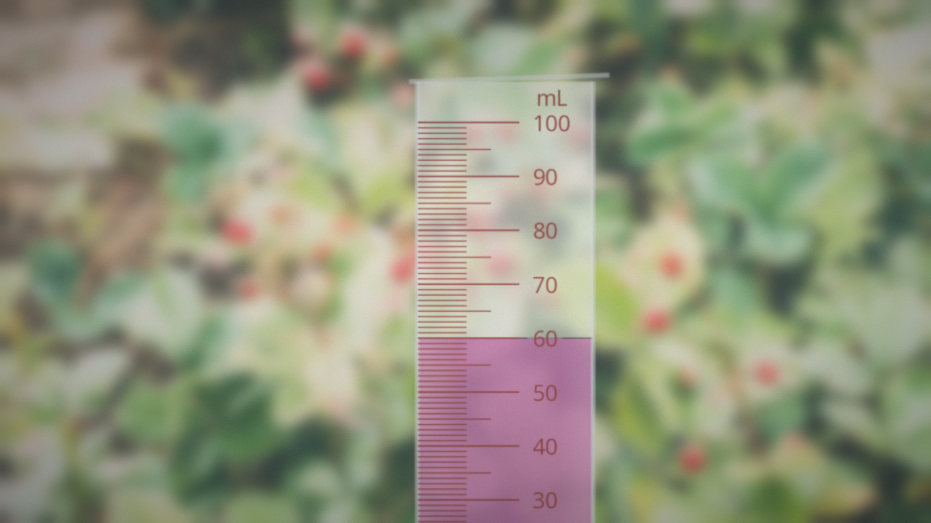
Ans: value=60 unit=mL
